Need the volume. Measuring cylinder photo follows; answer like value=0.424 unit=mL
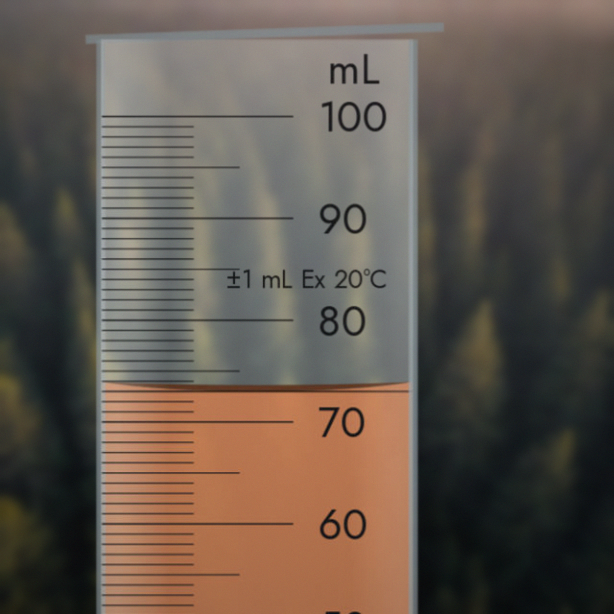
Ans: value=73 unit=mL
